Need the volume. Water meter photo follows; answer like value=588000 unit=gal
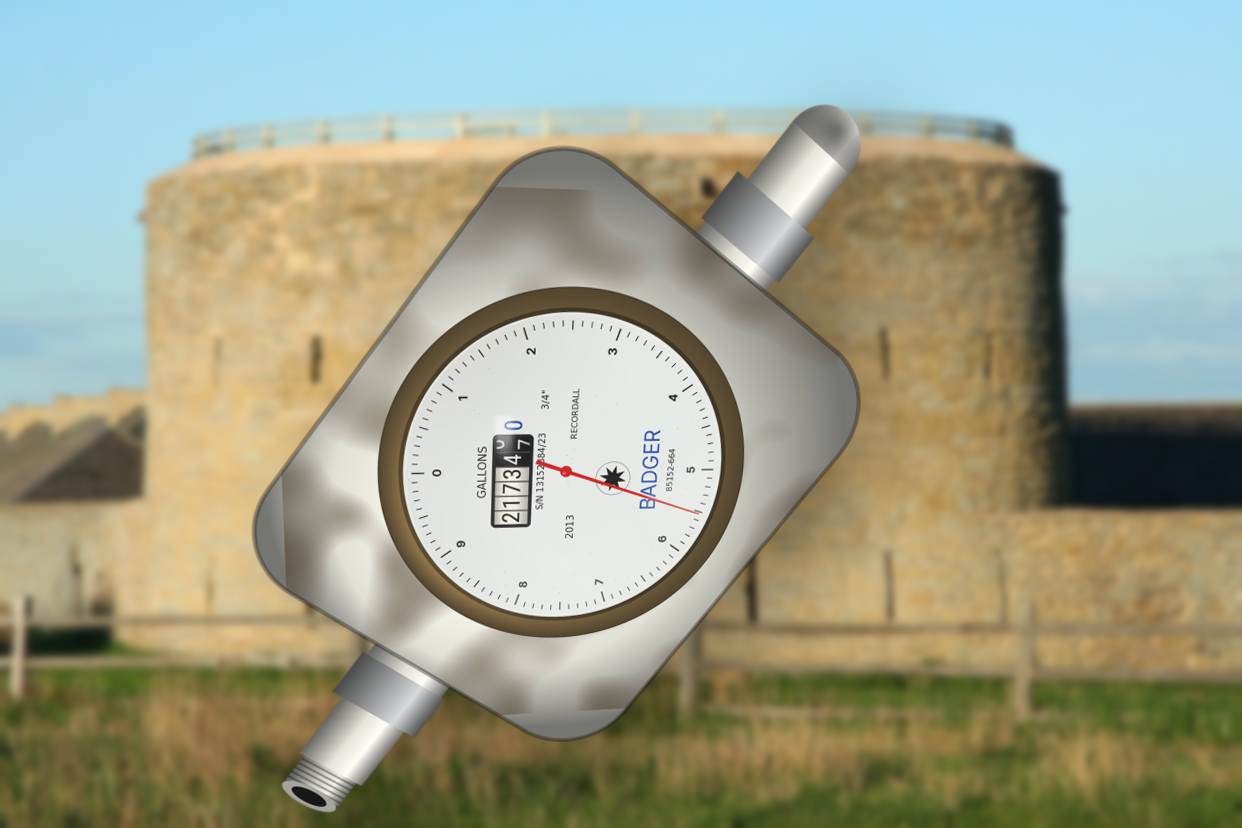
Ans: value=2173465.5 unit=gal
